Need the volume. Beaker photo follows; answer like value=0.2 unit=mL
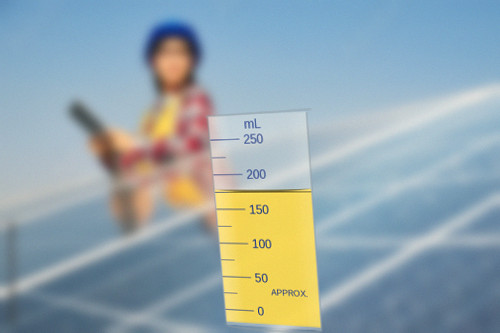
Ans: value=175 unit=mL
